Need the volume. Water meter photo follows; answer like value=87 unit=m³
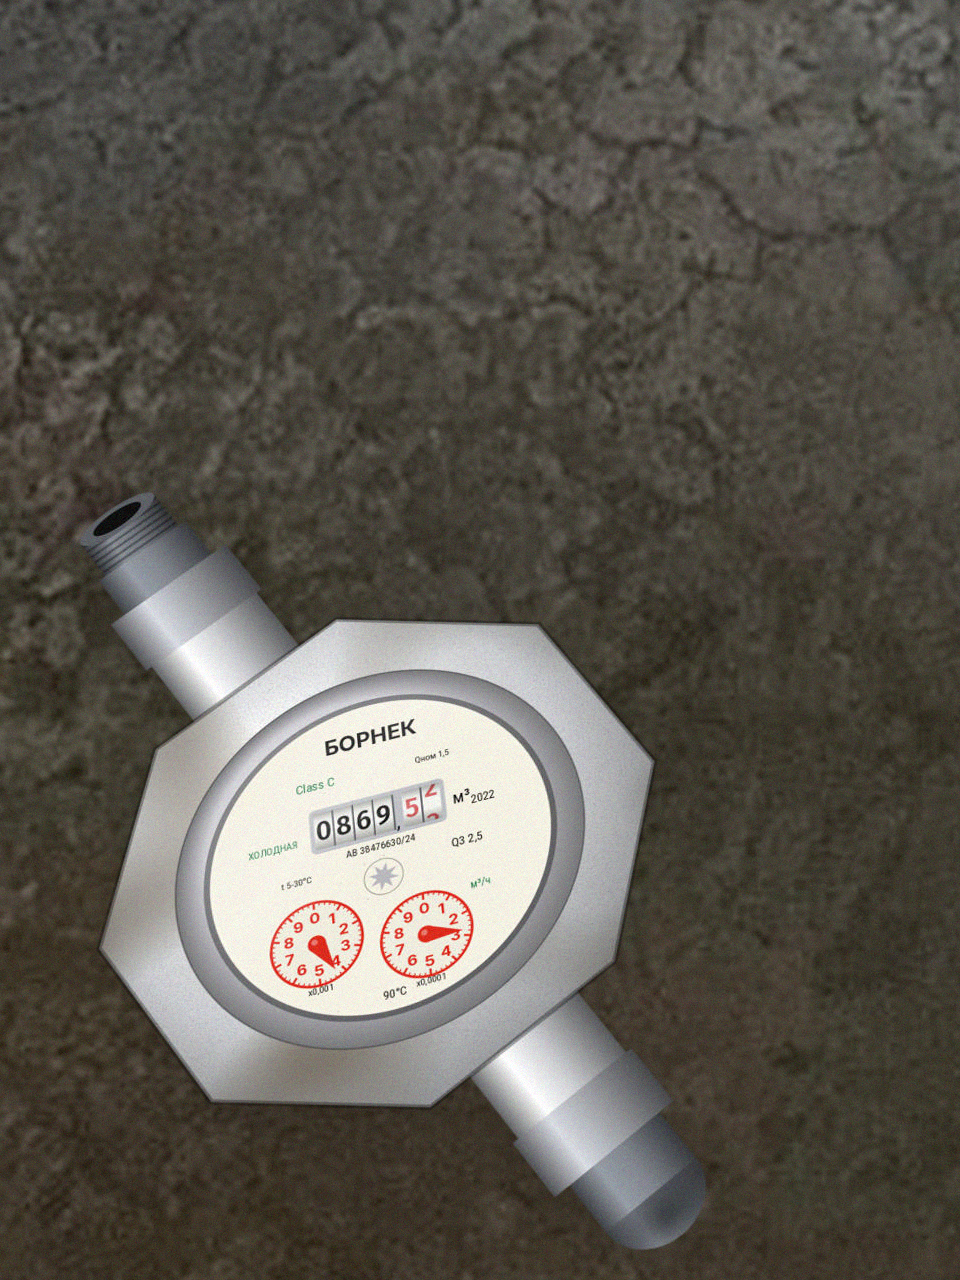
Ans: value=869.5242 unit=m³
